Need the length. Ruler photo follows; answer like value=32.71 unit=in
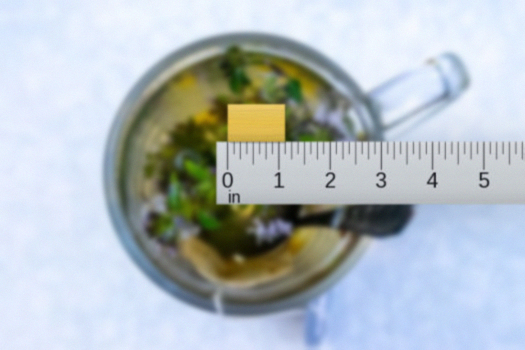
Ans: value=1.125 unit=in
